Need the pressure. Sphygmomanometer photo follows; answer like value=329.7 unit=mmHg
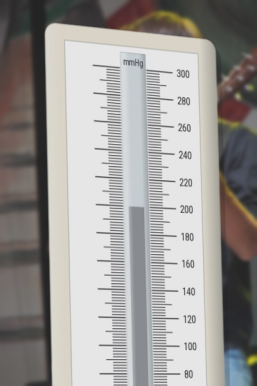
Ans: value=200 unit=mmHg
